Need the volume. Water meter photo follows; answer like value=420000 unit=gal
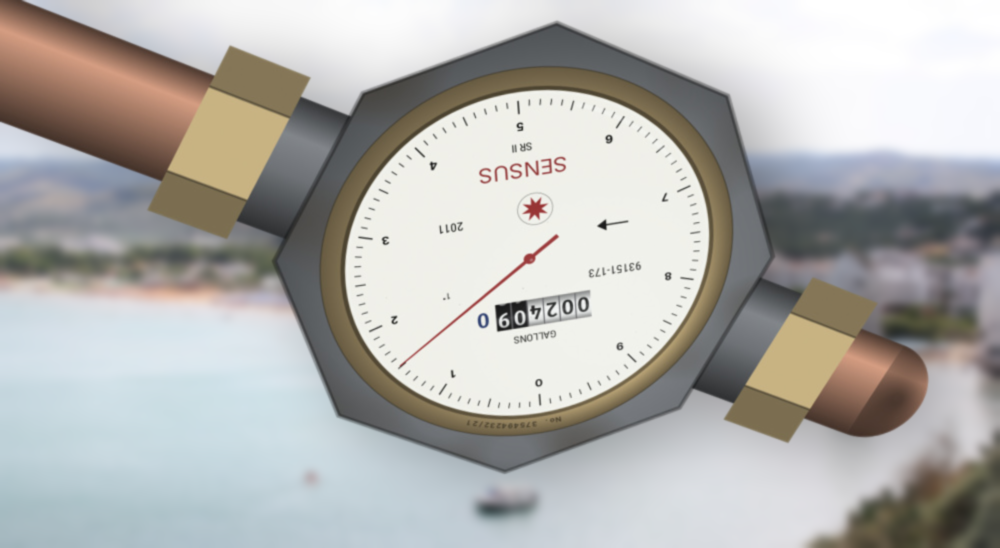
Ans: value=24091.5 unit=gal
